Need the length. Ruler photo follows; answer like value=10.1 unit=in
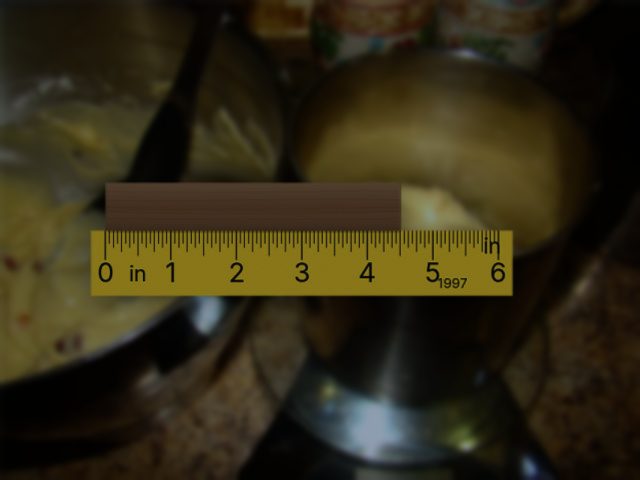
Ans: value=4.5 unit=in
